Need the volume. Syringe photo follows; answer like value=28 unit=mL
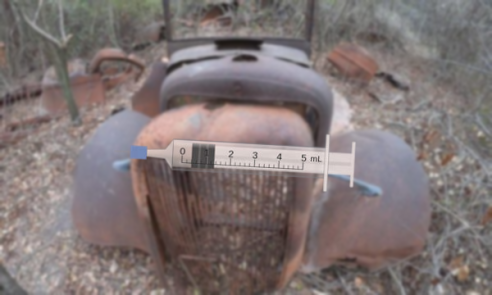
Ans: value=0.4 unit=mL
